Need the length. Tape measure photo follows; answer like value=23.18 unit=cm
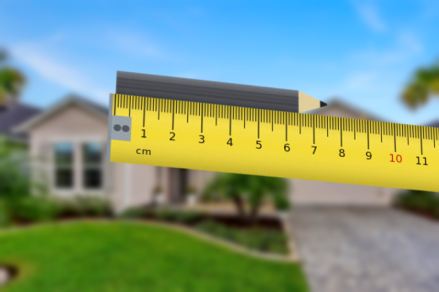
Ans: value=7.5 unit=cm
